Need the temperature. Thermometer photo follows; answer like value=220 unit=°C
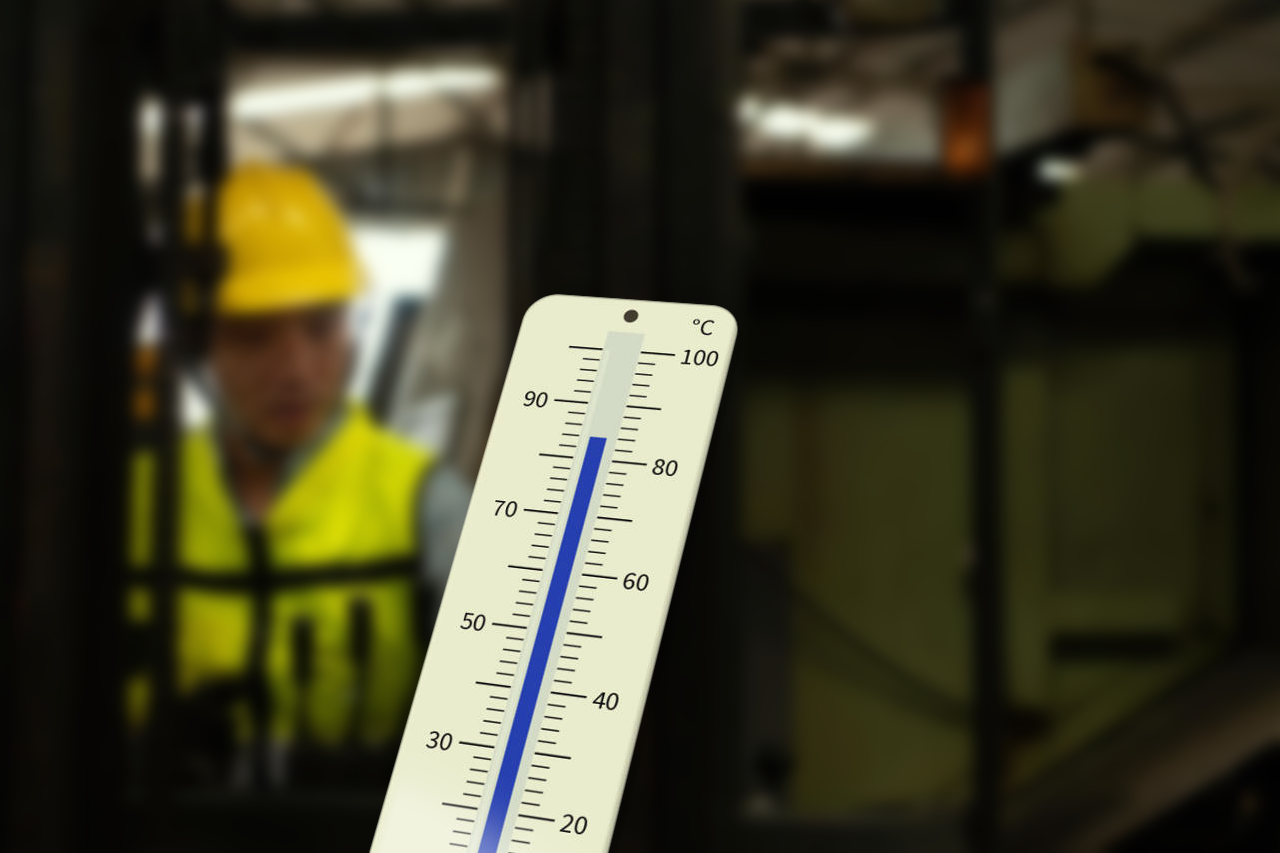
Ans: value=84 unit=°C
